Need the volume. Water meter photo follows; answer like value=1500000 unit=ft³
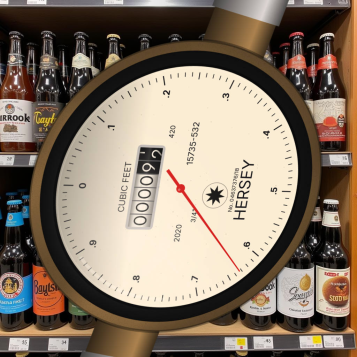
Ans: value=91.63 unit=ft³
